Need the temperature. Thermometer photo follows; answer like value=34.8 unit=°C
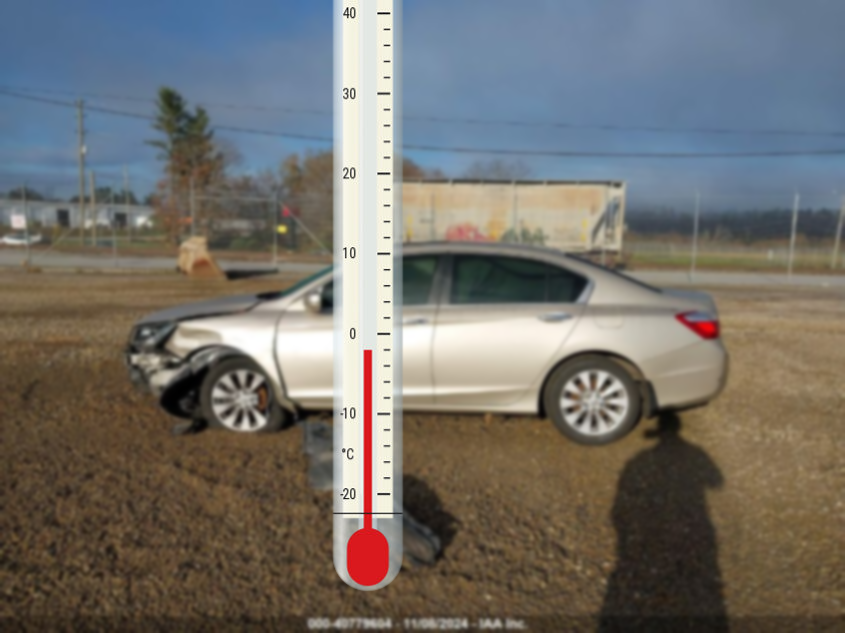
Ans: value=-2 unit=°C
